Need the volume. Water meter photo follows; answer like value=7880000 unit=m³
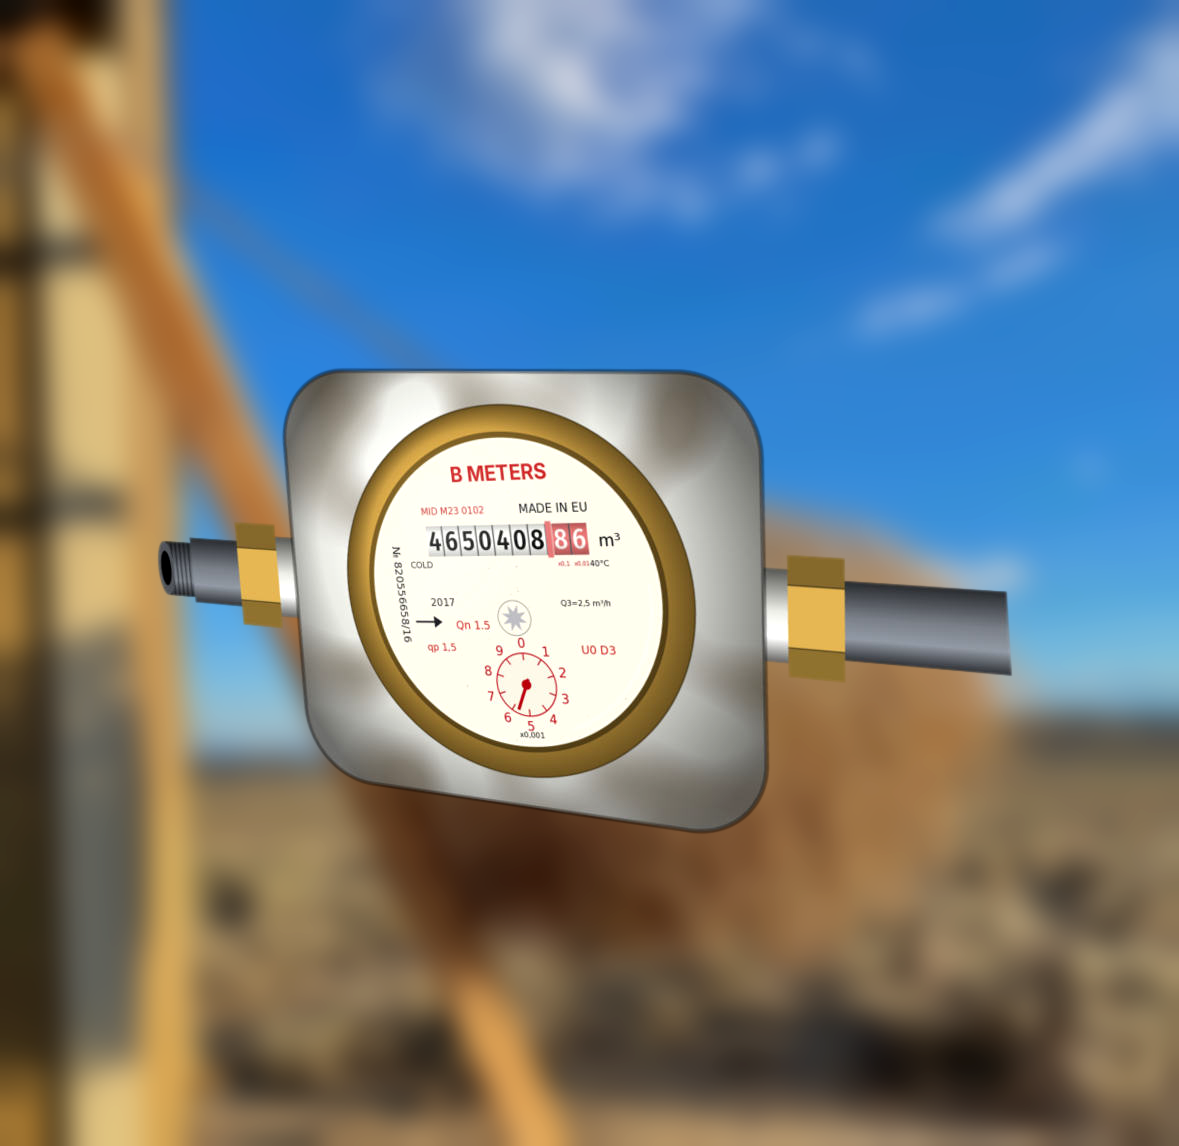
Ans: value=4650408.865 unit=m³
